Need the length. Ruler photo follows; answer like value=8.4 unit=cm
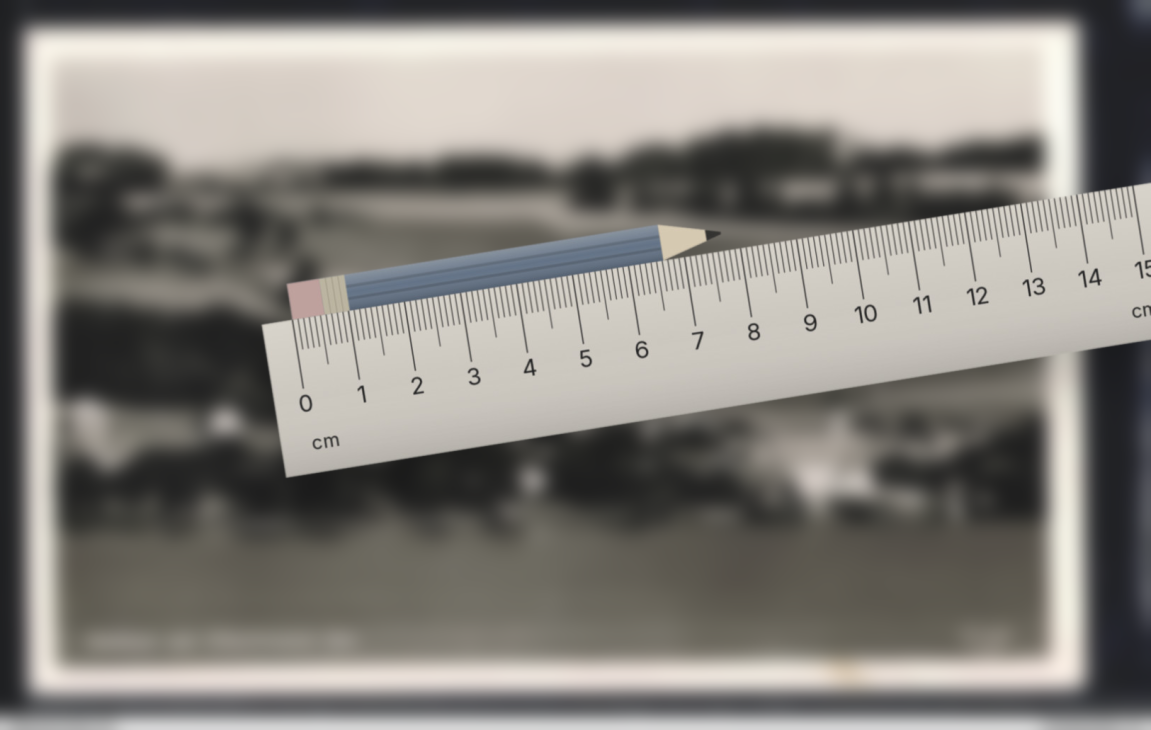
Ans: value=7.7 unit=cm
